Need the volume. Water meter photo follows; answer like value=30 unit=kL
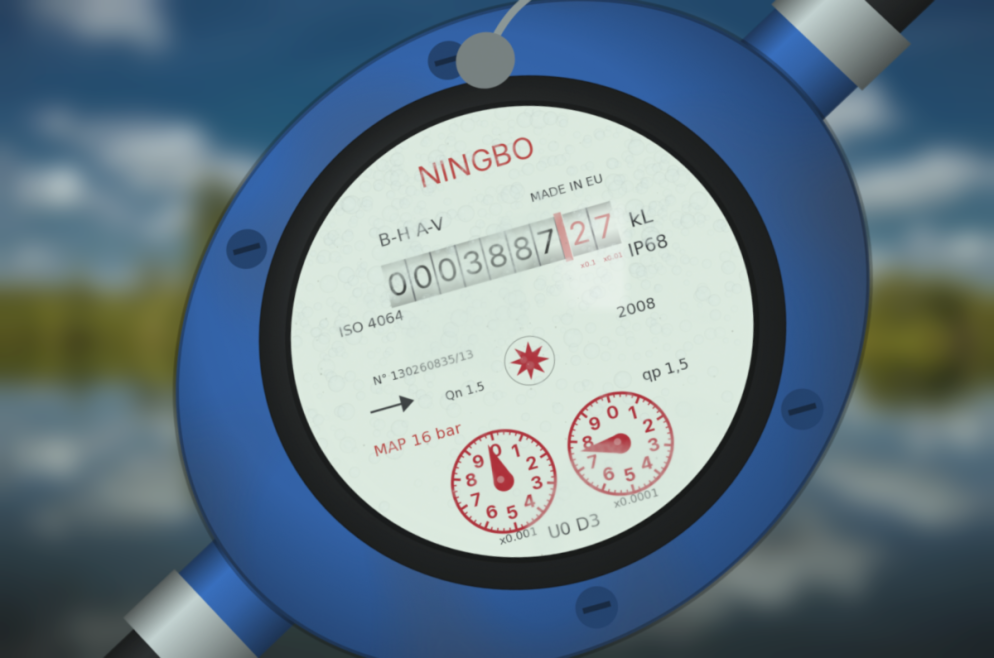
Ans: value=3887.2697 unit=kL
